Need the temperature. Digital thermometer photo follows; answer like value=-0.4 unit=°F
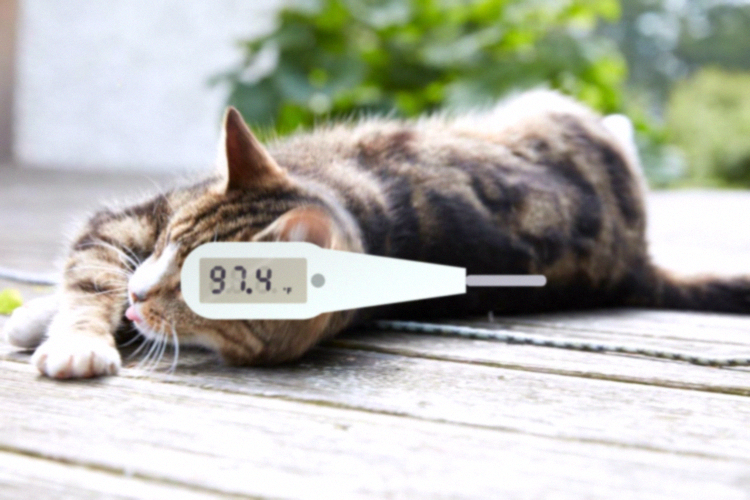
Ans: value=97.4 unit=°F
